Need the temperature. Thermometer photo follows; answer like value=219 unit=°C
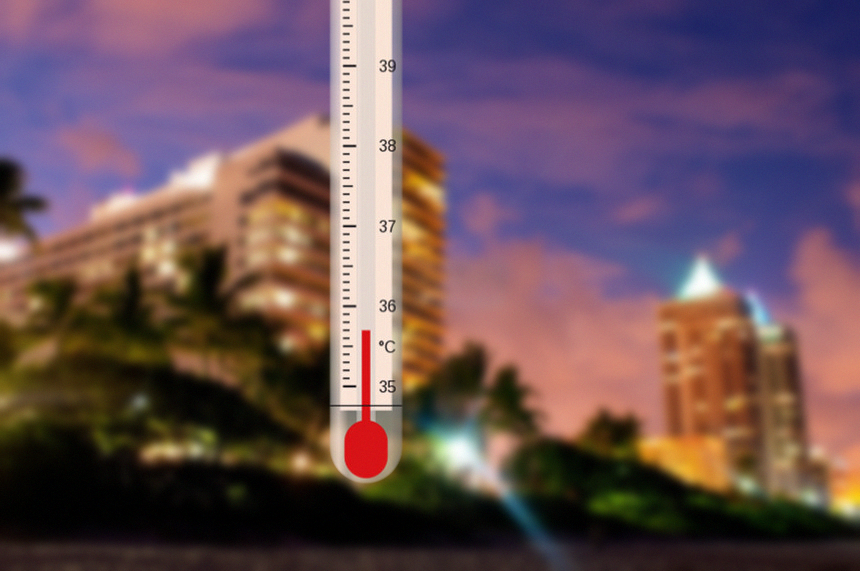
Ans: value=35.7 unit=°C
